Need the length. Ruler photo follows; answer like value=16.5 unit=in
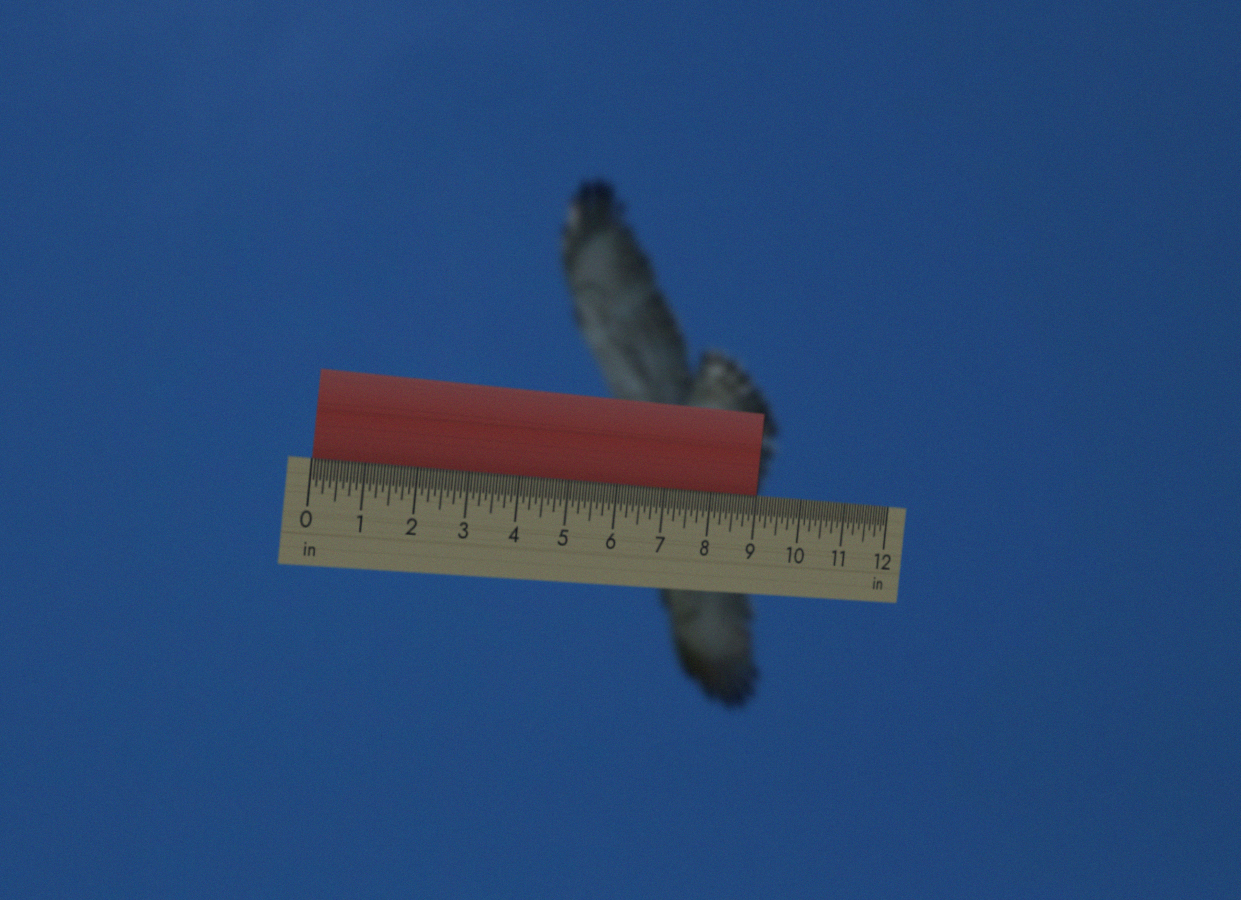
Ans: value=9 unit=in
